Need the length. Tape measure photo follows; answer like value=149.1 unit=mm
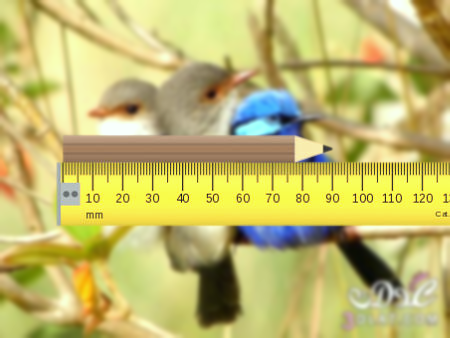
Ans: value=90 unit=mm
